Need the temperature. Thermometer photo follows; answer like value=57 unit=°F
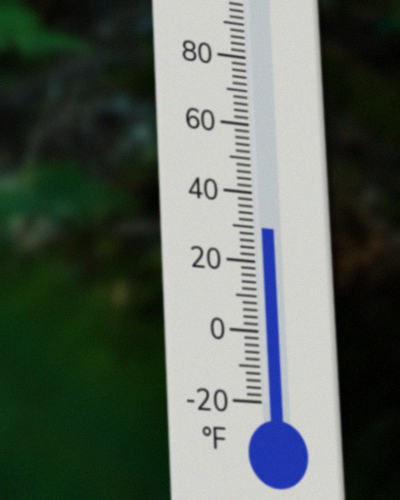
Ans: value=30 unit=°F
